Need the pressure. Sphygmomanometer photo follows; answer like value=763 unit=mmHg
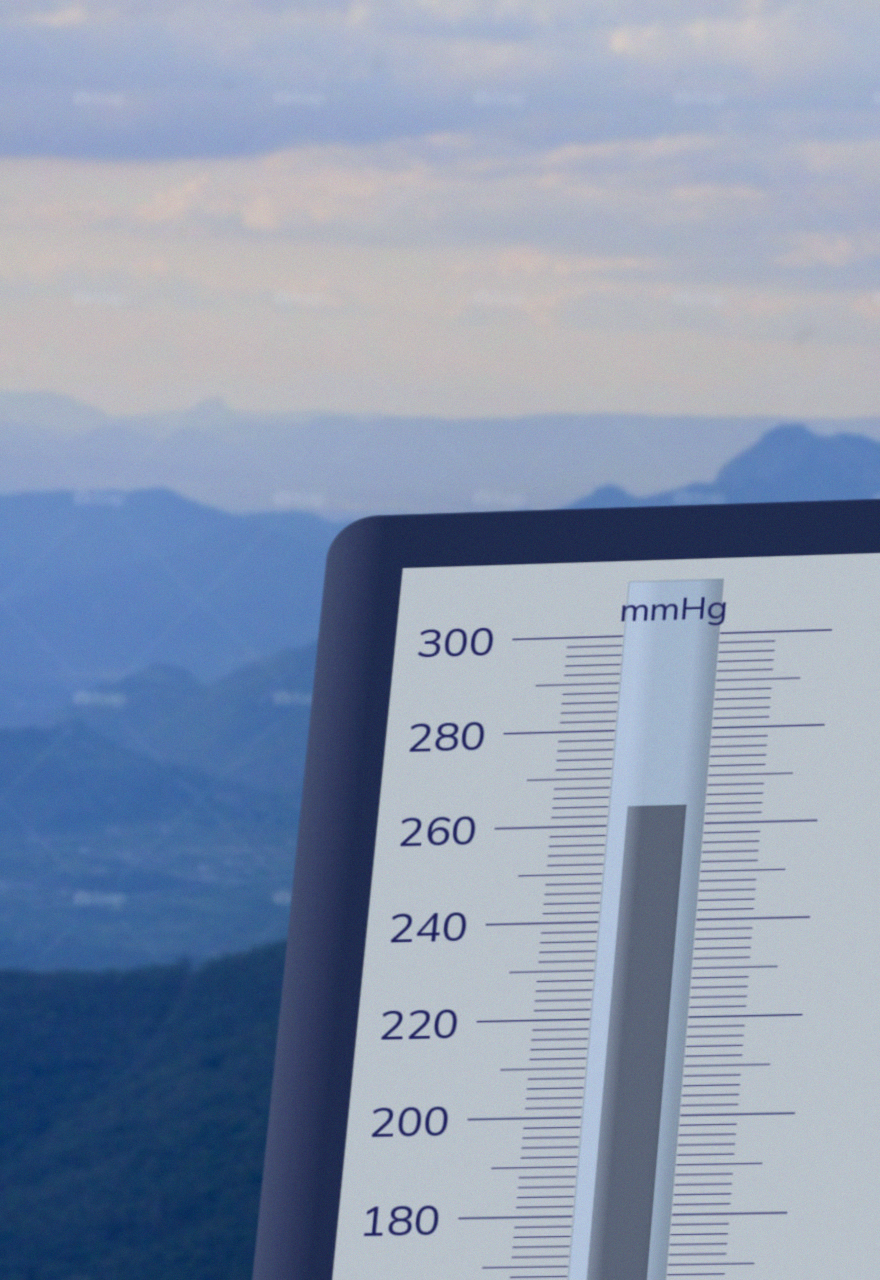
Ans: value=264 unit=mmHg
